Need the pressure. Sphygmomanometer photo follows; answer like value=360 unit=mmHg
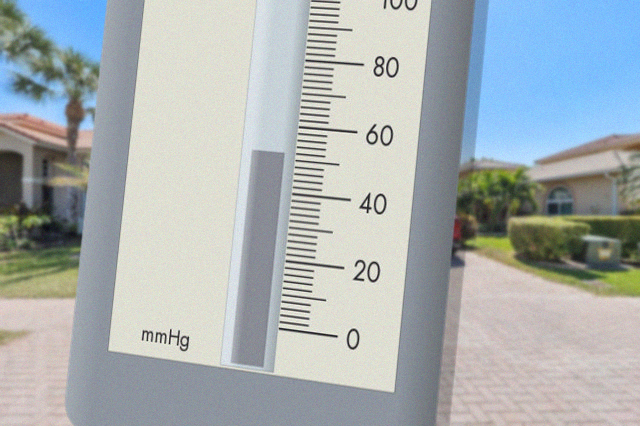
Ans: value=52 unit=mmHg
